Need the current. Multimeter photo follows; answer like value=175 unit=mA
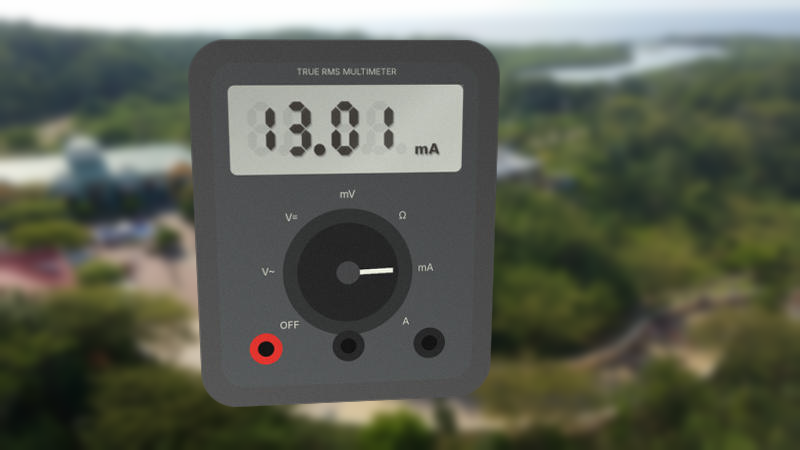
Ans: value=13.01 unit=mA
